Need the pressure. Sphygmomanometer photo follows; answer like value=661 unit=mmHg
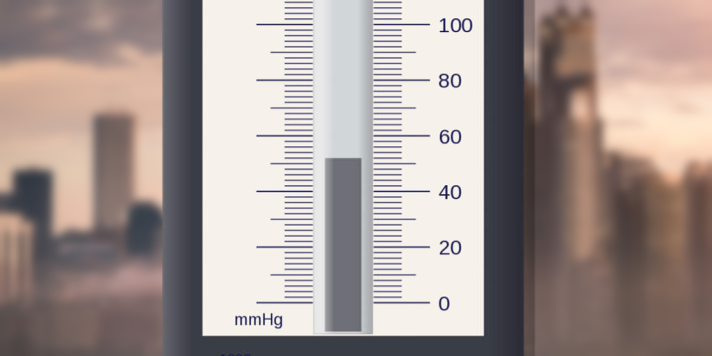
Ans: value=52 unit=mmHg
